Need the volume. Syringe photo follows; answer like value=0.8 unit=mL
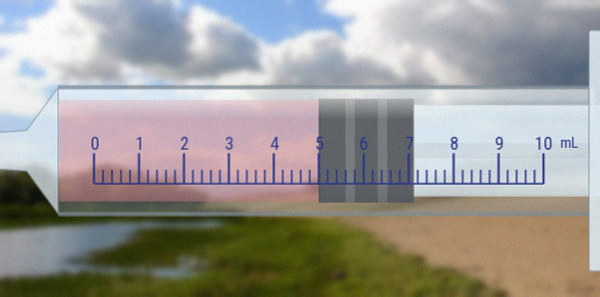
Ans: value=5 unit=mL
